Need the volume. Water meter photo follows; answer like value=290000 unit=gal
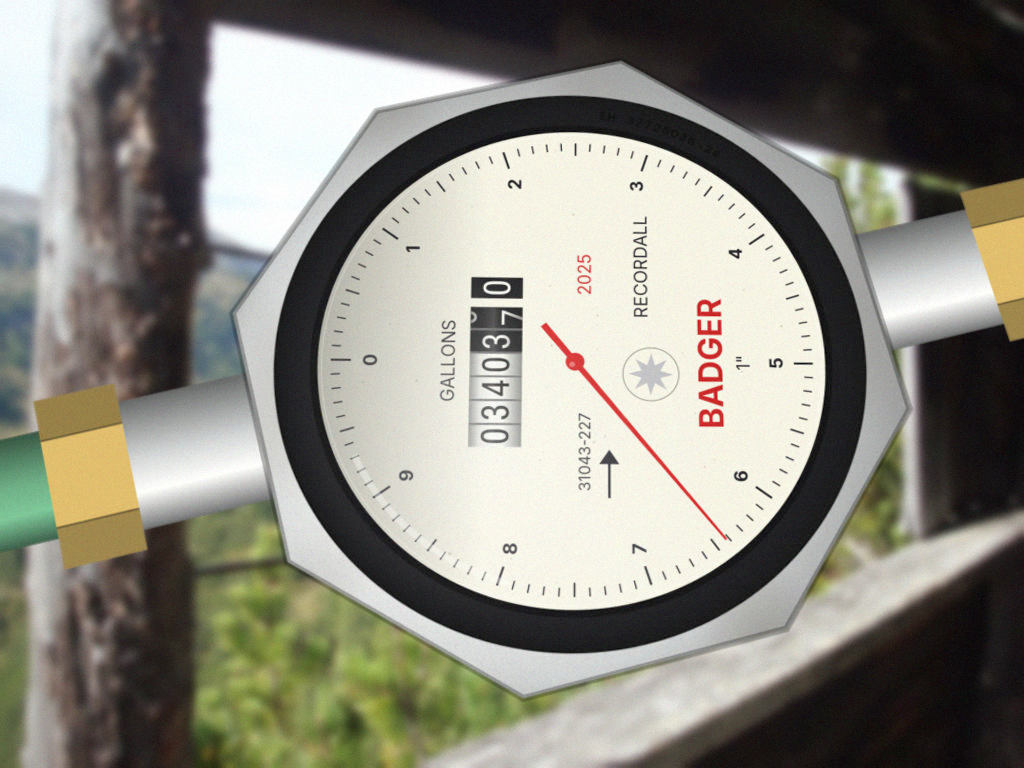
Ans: value=340366.4 unit=gal
